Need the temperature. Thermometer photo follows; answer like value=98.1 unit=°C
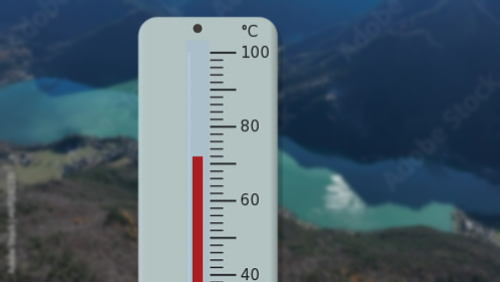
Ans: value=72 unit=°C
